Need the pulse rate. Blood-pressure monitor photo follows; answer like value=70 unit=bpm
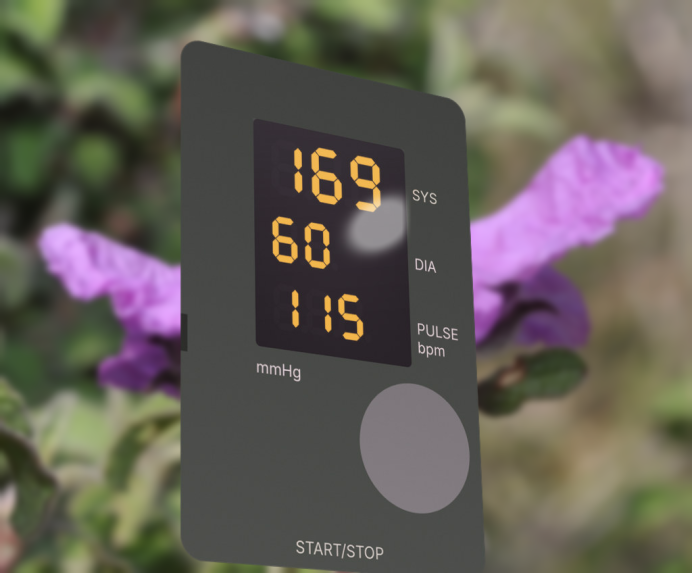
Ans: value=115 unit=bpm
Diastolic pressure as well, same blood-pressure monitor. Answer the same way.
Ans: value=60 unit=mmHg
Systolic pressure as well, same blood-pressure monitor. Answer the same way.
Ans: value=169 unit=mmHg
